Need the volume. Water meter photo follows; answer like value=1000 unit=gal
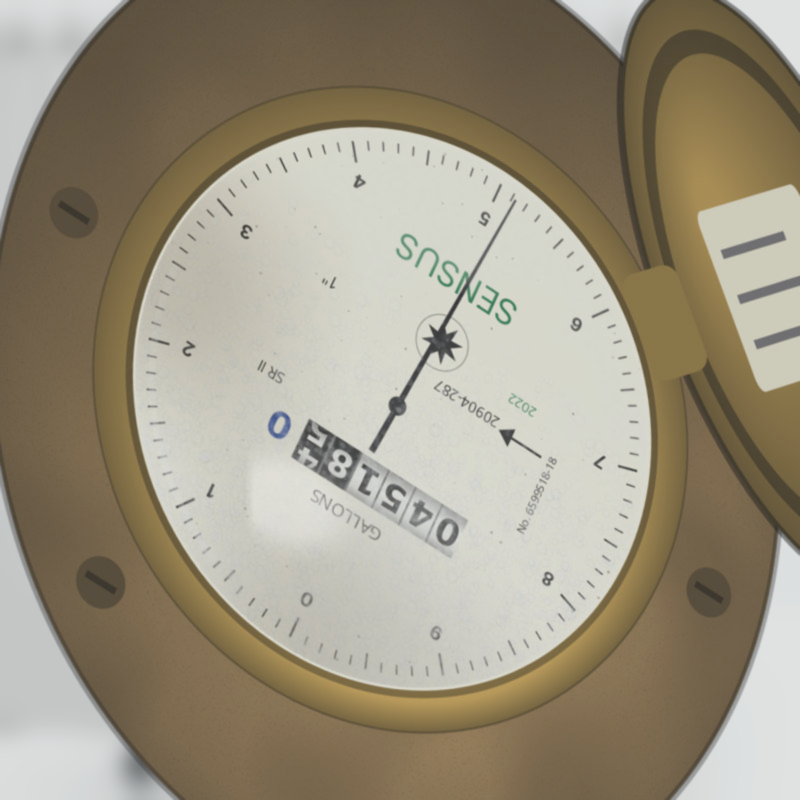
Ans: value=451845.1 unit=gal
